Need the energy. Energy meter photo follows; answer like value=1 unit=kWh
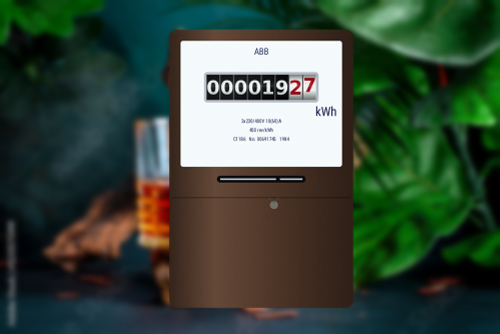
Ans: value=19.27 unit=kWh
